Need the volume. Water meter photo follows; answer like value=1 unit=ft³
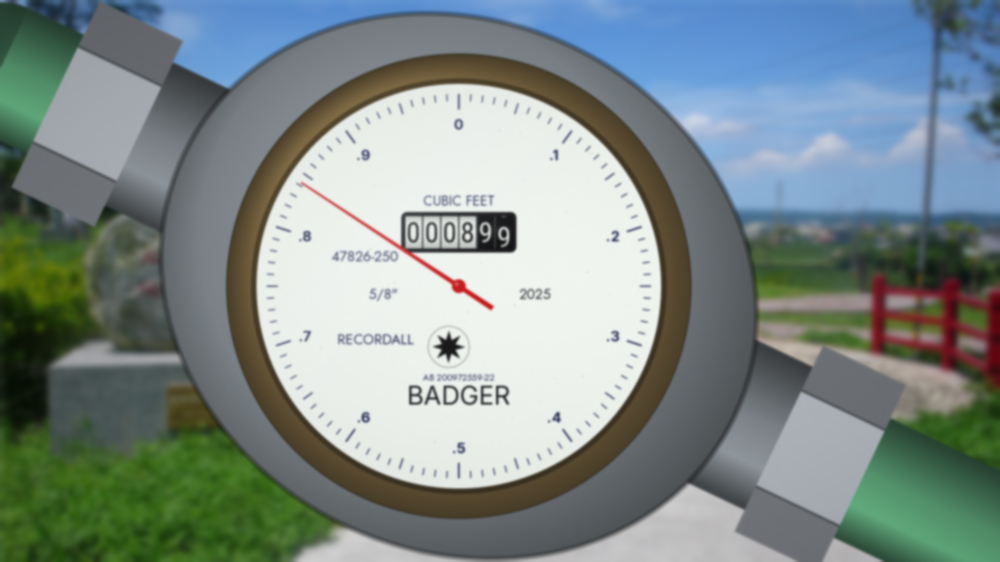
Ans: value=898.84 unit=ft³
